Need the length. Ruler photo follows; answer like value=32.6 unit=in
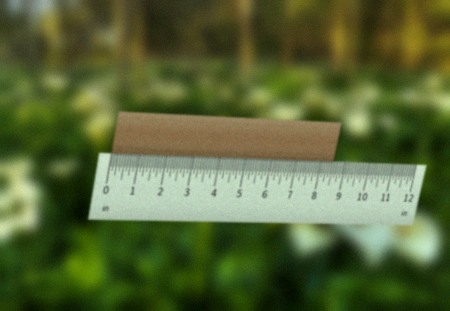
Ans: value=8.5 unit=in
